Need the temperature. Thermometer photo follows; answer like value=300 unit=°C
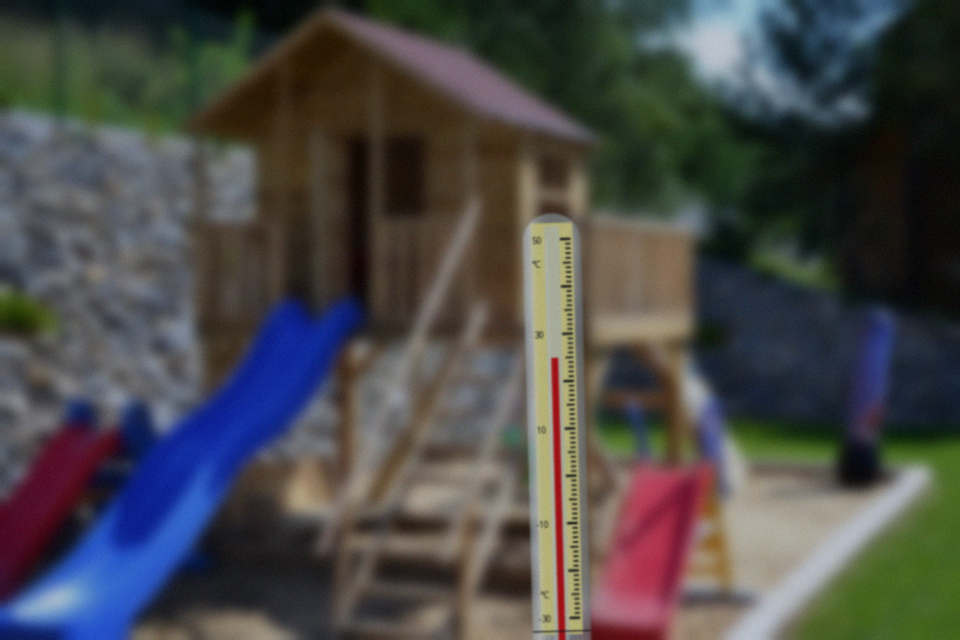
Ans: value=25 unit=°C
